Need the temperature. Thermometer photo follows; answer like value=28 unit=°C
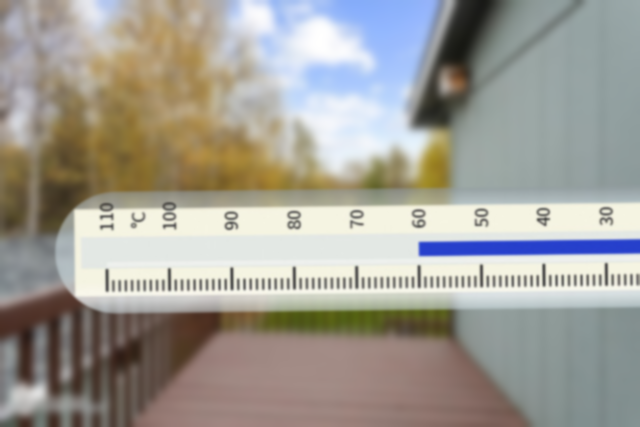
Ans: value=60 unit=°C
